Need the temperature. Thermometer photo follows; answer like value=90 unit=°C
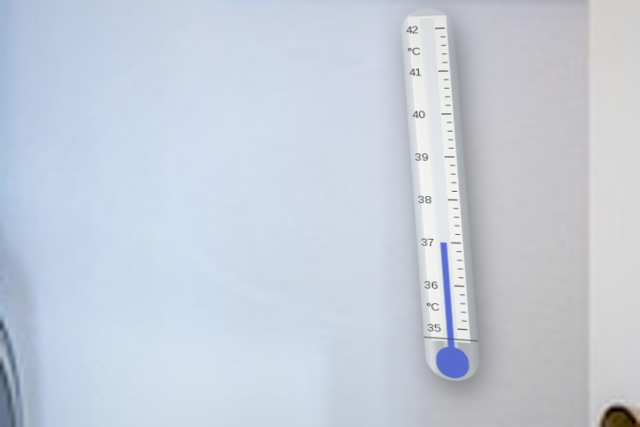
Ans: value=37 unit=°C
